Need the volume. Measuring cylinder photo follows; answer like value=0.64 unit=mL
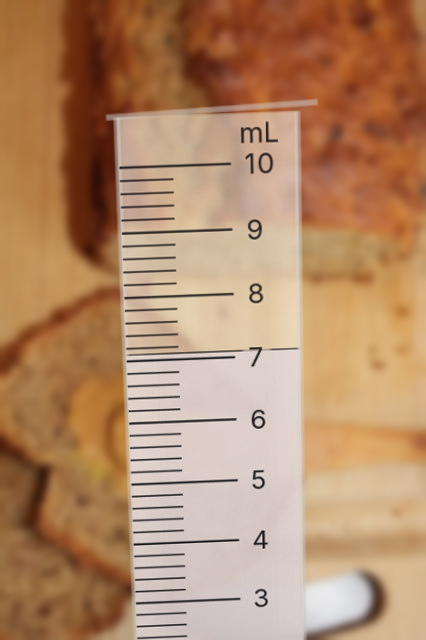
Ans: value=7.1 unit=mL
